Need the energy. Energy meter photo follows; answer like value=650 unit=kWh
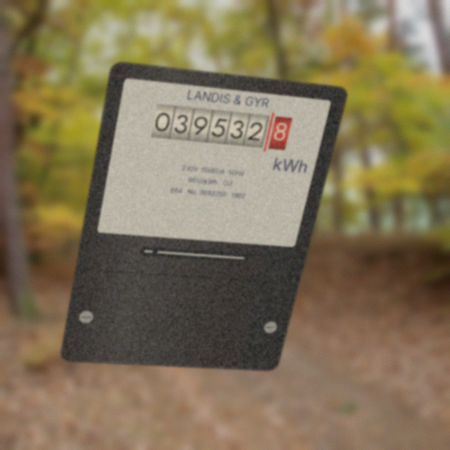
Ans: value=39532.8 unit=kWh
